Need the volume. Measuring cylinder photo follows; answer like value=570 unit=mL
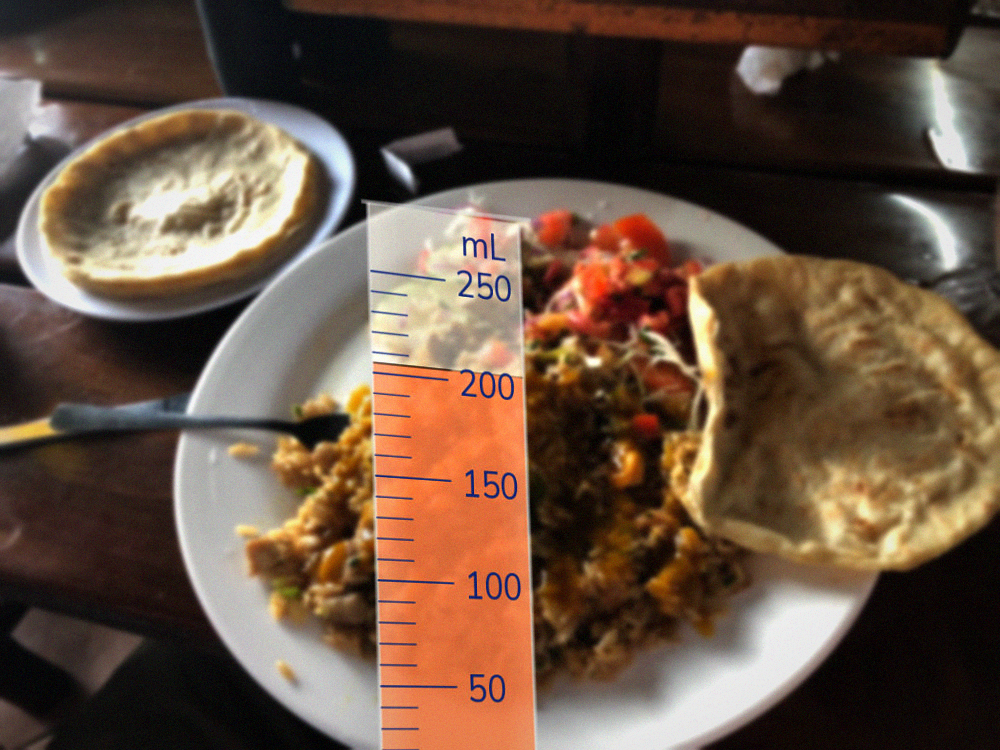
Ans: value=205 unit=mL
